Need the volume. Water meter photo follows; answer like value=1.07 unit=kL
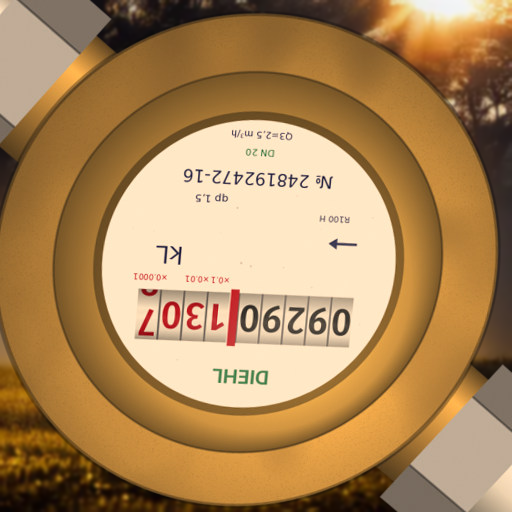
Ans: value=9290.1307 unit=kL
